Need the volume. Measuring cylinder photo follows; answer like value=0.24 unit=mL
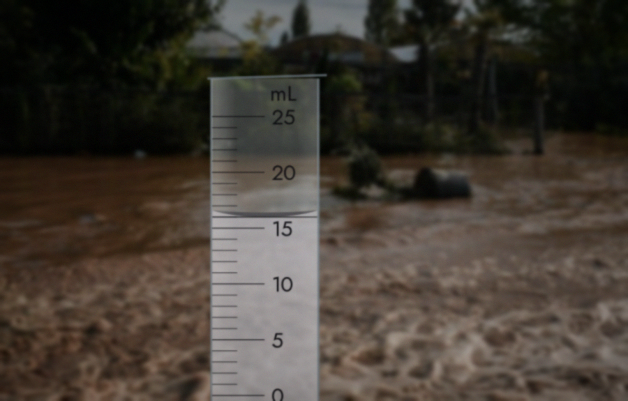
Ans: value=16 unit=mL
